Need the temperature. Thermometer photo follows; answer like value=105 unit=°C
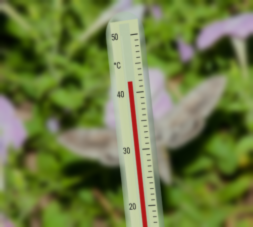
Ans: value=42 unit=°C
